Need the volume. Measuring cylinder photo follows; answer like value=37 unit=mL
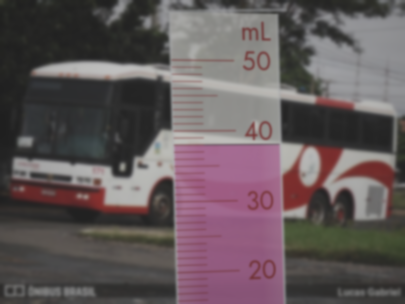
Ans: value=38 unit=mL
